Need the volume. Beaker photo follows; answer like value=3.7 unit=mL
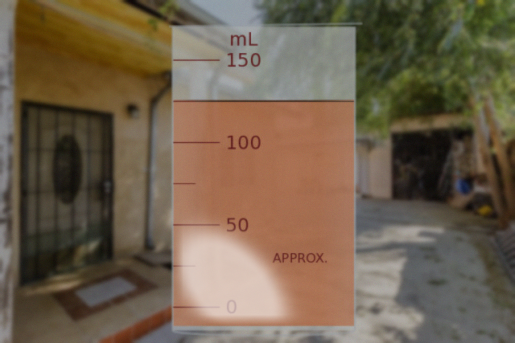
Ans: value=125 unit=mL
